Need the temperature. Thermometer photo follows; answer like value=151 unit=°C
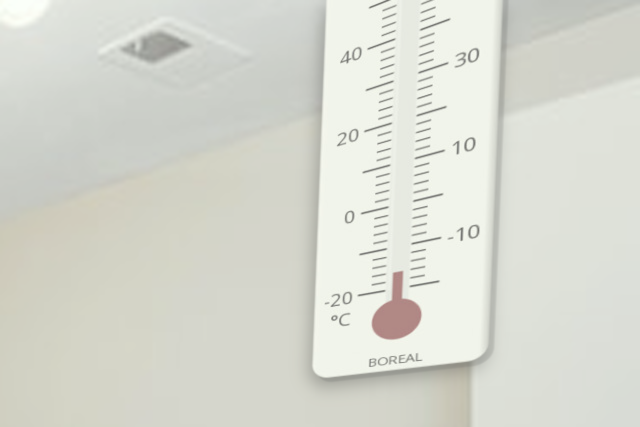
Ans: value=-16 unit=°C
